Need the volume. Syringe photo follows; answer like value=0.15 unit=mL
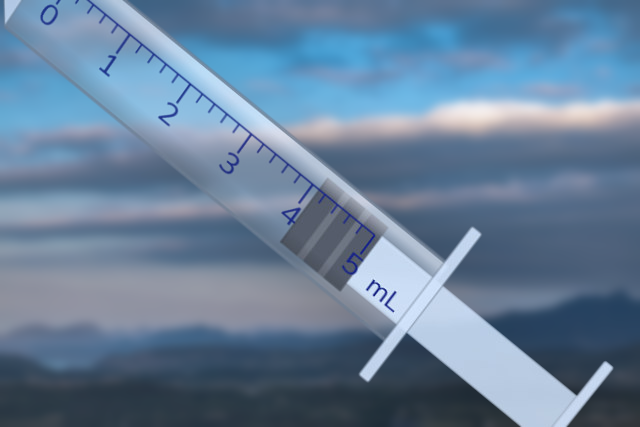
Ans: value=4.1 unit=mL
